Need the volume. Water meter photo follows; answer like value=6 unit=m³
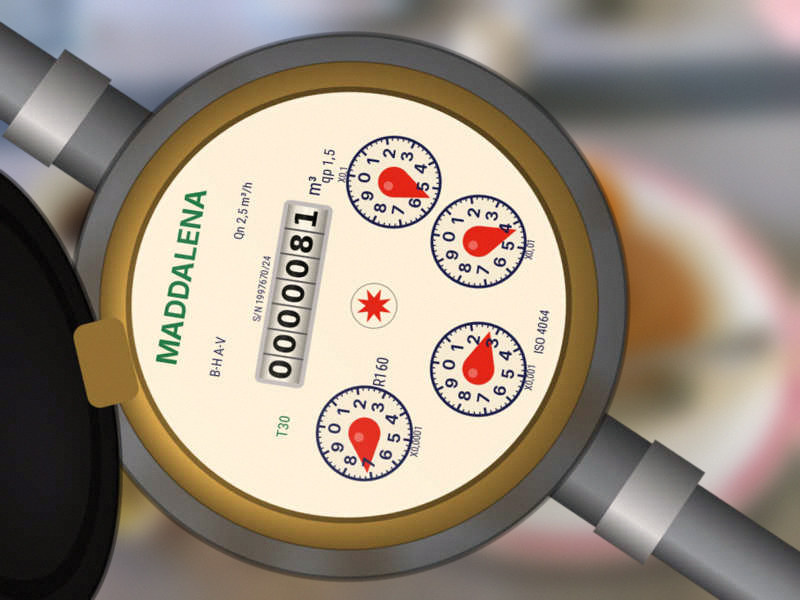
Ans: value=81.5427 unit=m³
